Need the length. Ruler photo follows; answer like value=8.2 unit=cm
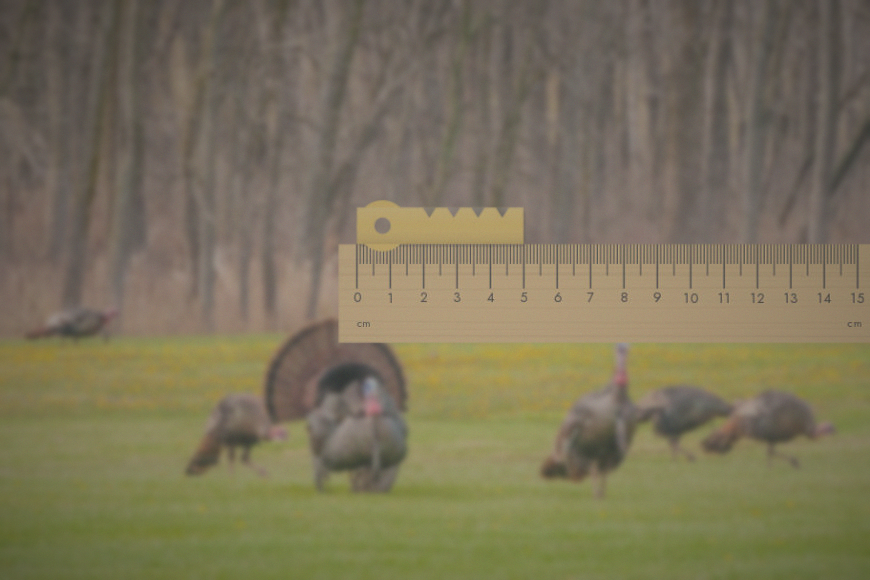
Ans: value=5 unit=cm
